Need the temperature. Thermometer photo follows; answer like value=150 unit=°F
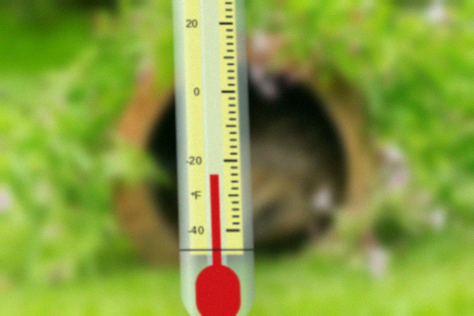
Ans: value=-24 unit=°F
